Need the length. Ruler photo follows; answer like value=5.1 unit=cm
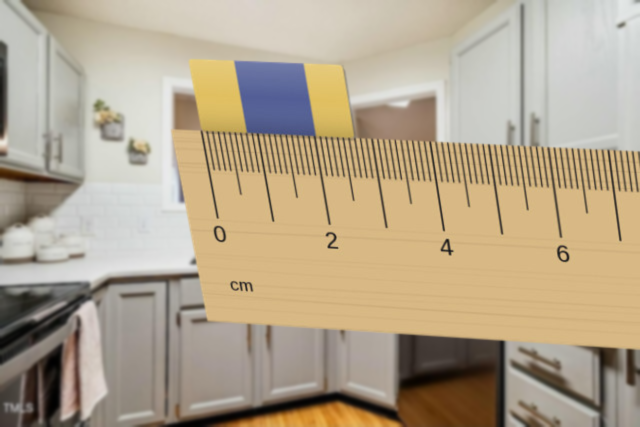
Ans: value=2.7 unit=cm
